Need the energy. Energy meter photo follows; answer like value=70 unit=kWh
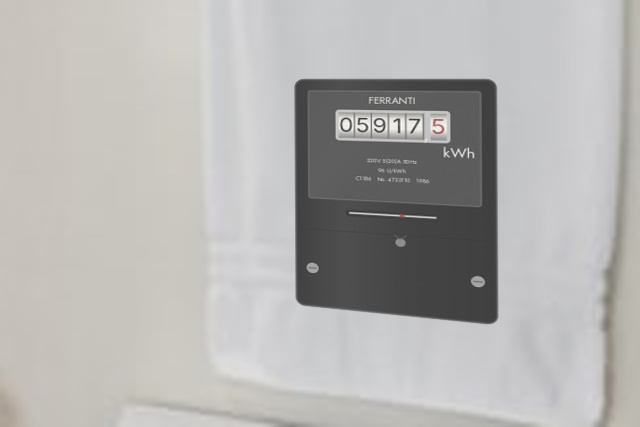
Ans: value=5917.5 unit=kWh
